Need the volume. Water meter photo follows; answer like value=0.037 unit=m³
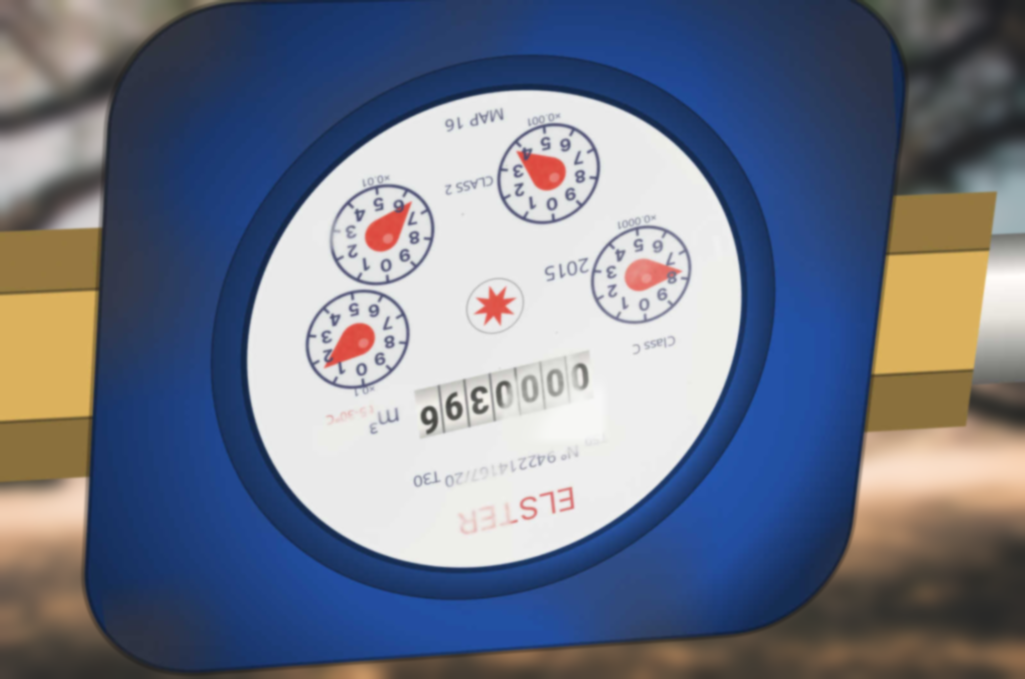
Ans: value=396.1637 unit=m³
